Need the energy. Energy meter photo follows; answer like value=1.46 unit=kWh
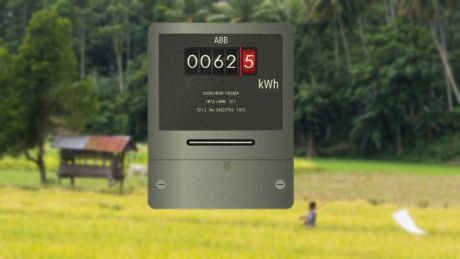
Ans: value=62.5 unit=kWh
